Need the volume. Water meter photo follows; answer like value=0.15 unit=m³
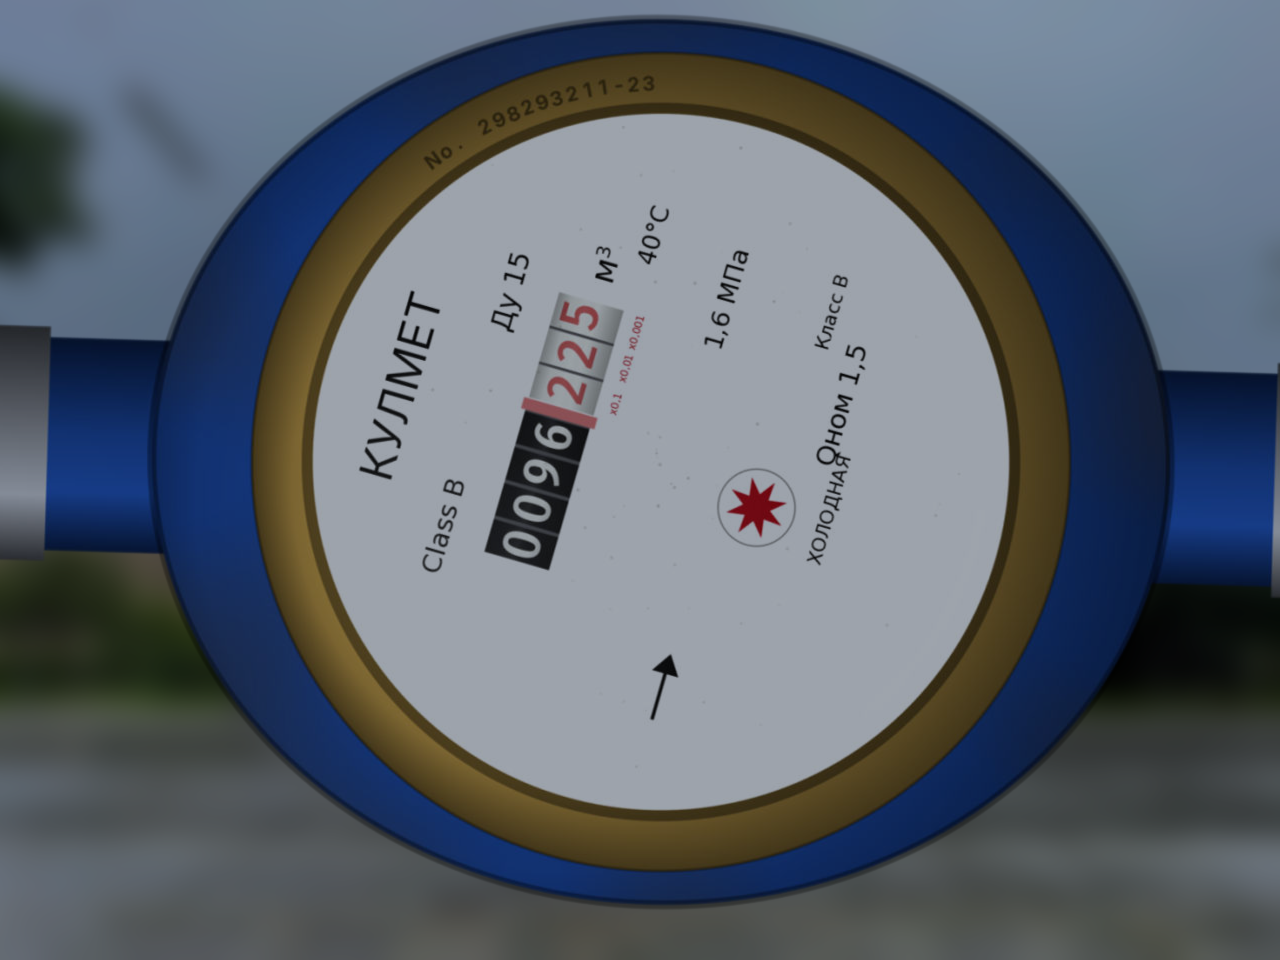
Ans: value=96.225 unit=m³
